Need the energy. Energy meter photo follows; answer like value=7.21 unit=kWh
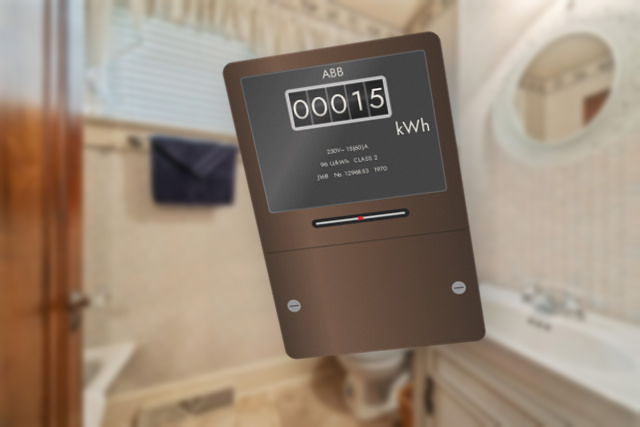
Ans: value=15 unit=kWh
